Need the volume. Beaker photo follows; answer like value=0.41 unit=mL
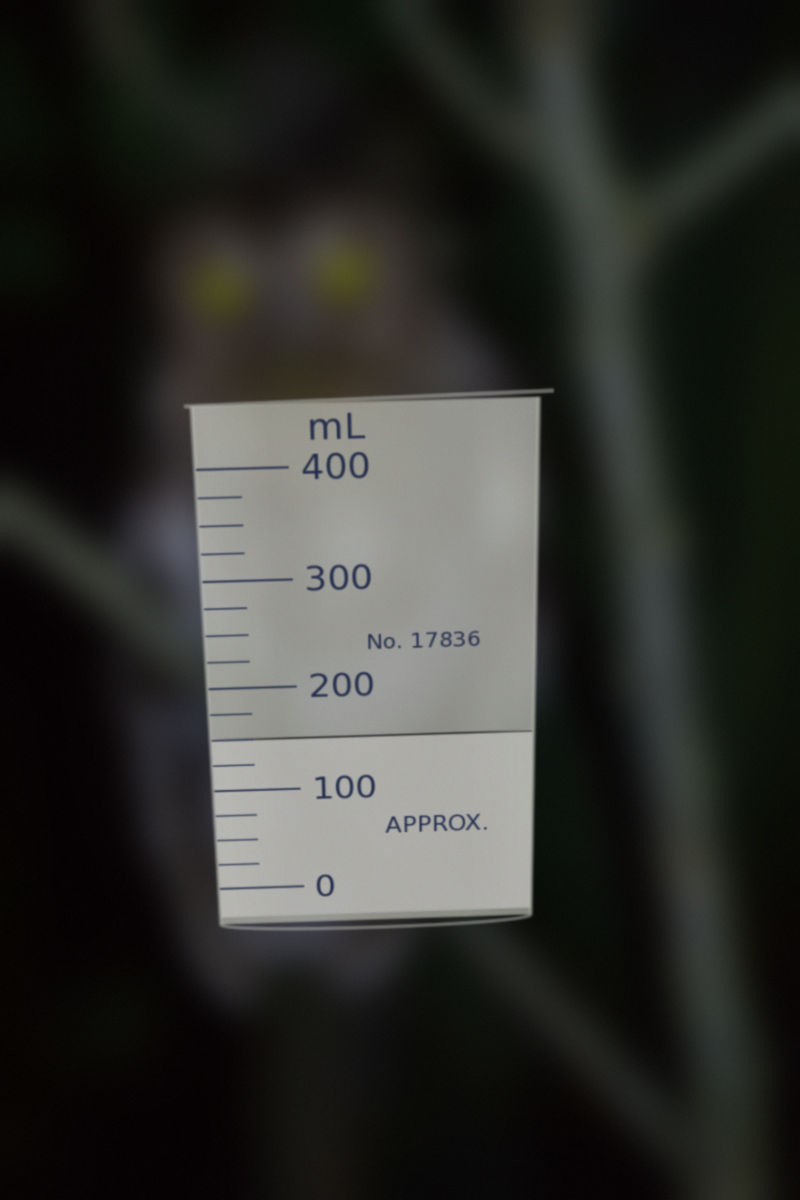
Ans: value=150 unit=mL
